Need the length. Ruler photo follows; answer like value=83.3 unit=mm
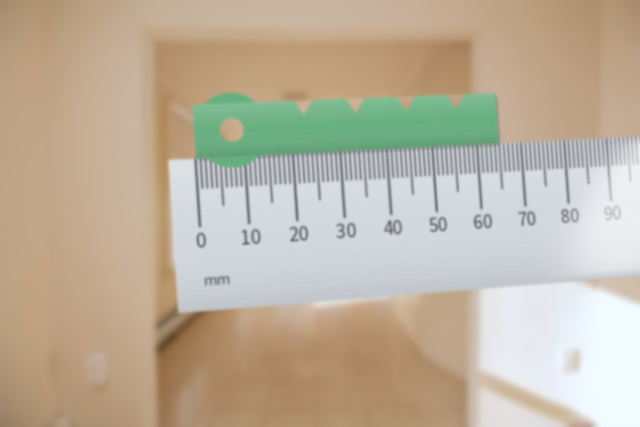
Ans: value=65 unit=mm
